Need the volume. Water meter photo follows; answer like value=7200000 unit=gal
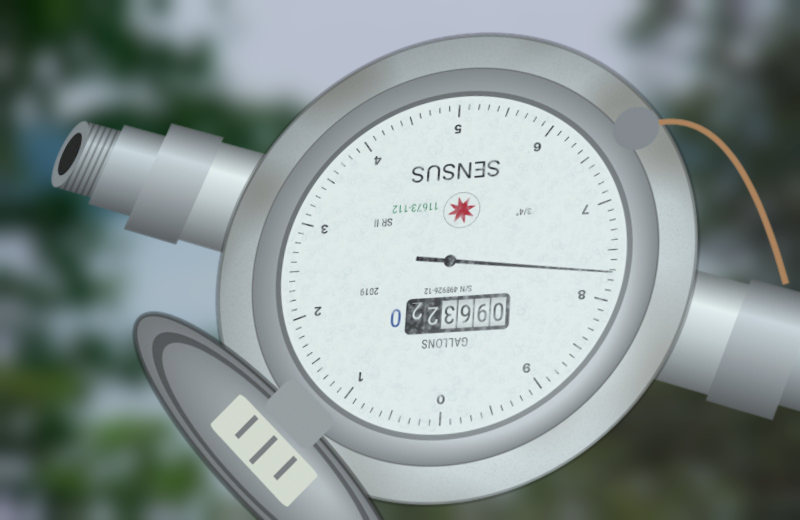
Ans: value=963217.7 unit=gal
